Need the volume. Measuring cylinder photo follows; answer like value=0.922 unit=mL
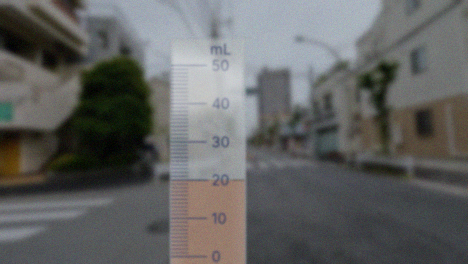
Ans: value=20 unit=mL
